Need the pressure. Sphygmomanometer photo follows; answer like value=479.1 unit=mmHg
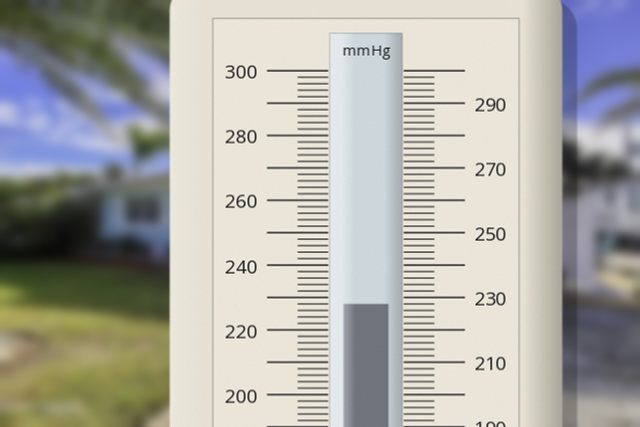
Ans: value=228 unit=mmHg
